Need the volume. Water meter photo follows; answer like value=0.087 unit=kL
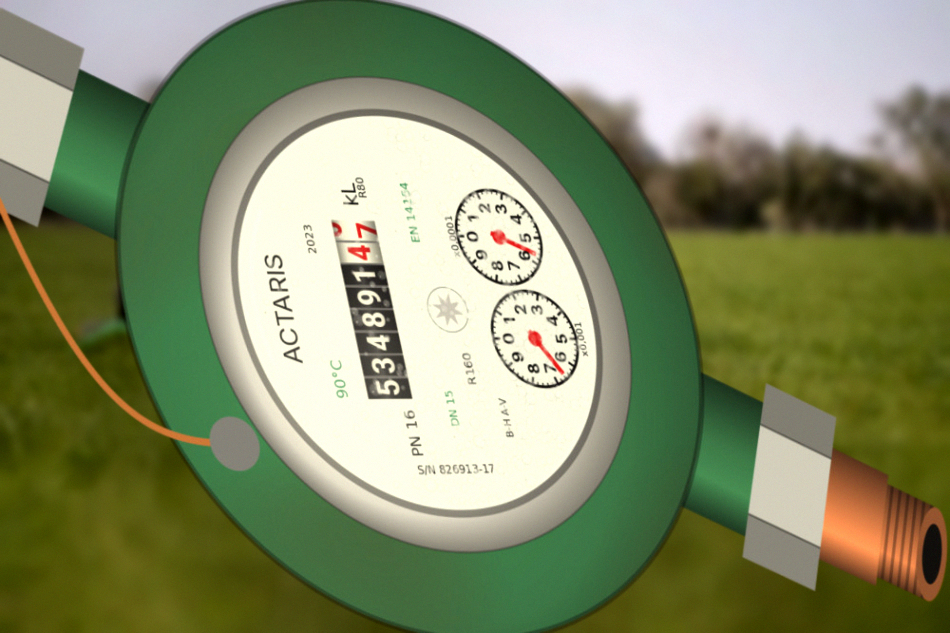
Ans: value=534891.4665 unit=kL
